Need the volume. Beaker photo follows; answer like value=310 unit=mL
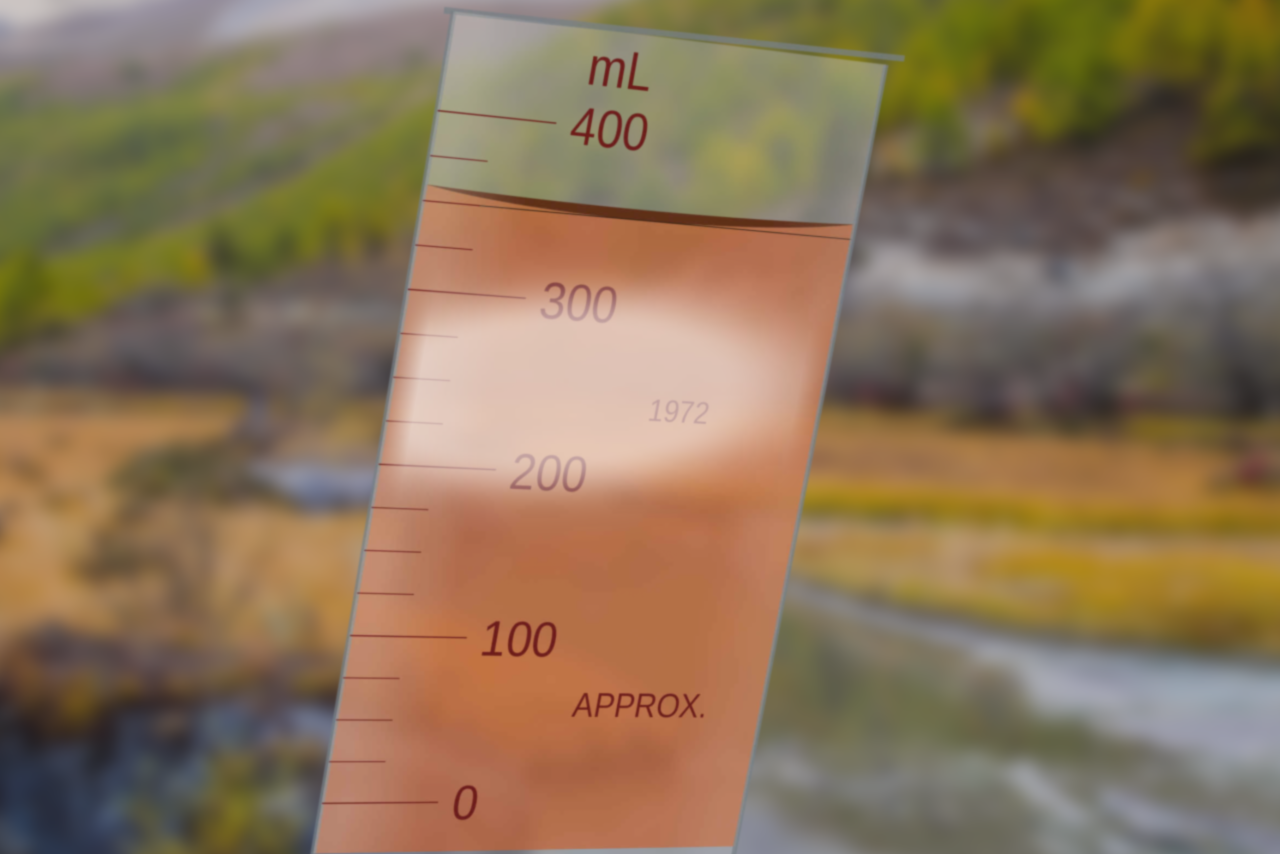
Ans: value=350 unit=mL
